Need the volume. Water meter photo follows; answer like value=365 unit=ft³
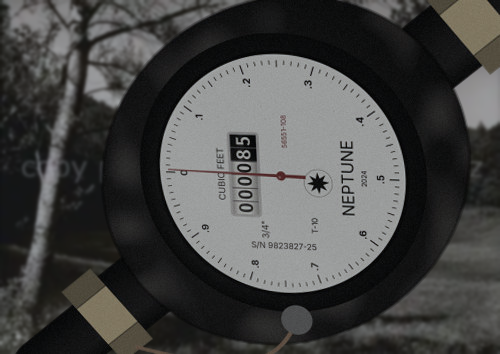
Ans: value=85.00 unit=ft³
